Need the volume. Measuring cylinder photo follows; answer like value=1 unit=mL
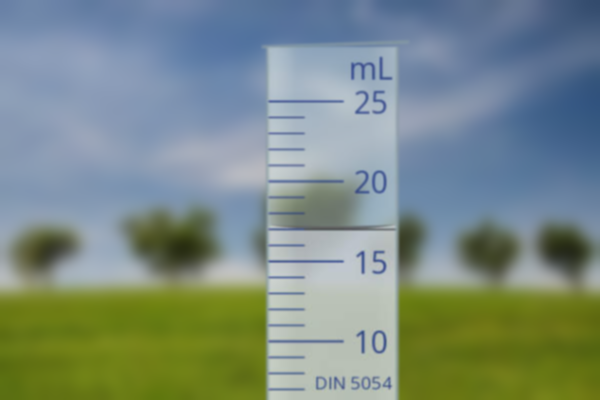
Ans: value=17 unit=mL
